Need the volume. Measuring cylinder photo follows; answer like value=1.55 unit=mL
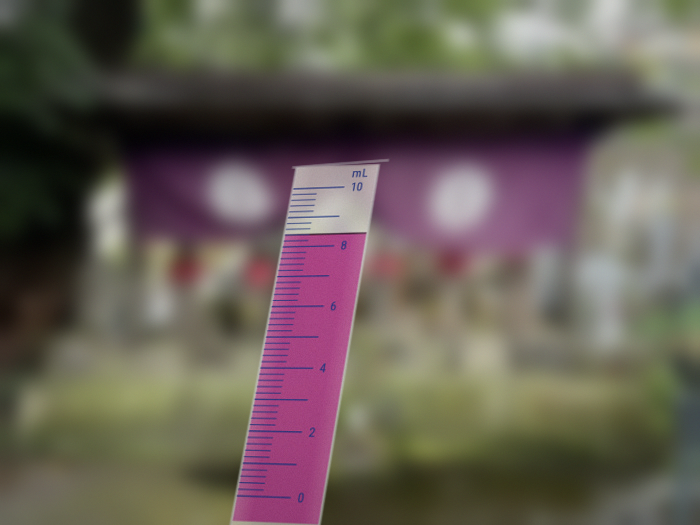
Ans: value=8.4 unit=mL
